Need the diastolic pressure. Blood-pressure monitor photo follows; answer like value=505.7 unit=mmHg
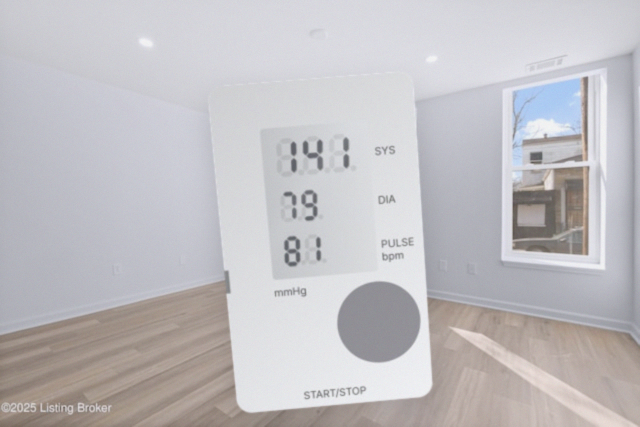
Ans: value=79 unit=mmHg
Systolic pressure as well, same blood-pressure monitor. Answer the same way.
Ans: value=141 unit=mmHg
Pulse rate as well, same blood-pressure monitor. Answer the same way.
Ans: value=81 unit=bpm
